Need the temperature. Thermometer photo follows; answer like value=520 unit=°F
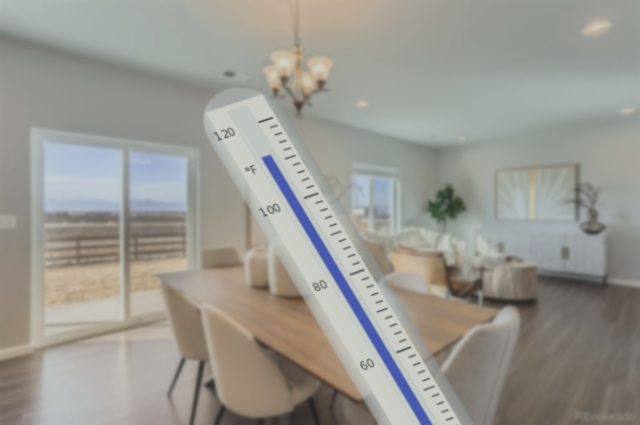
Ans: value=112 unit=°F
